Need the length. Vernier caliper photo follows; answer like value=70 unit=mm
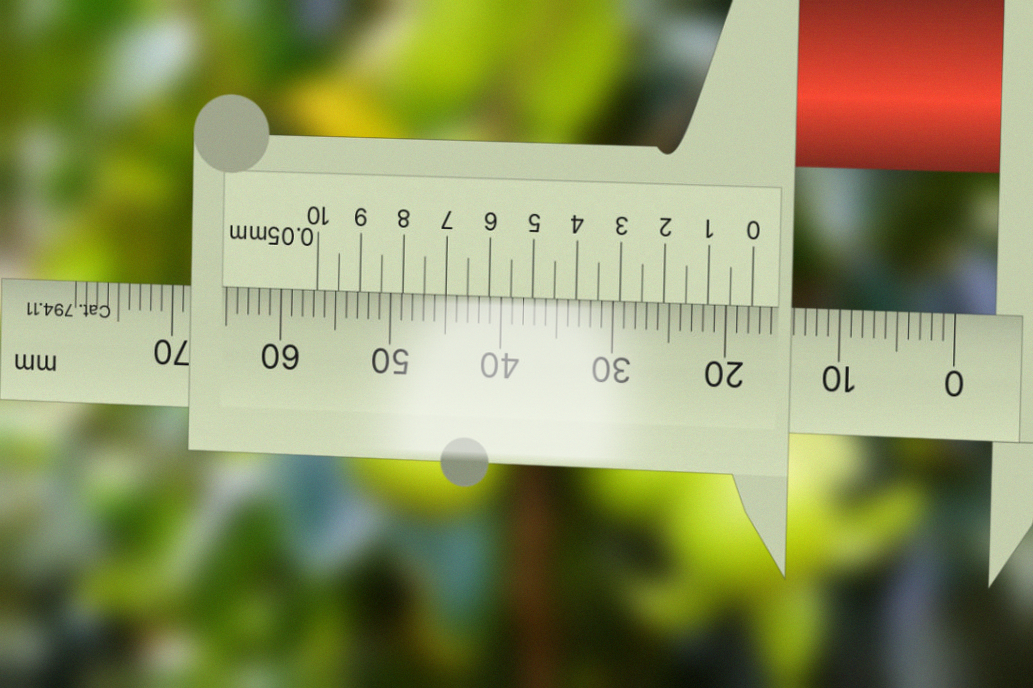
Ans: value=17.7 unit=mm
